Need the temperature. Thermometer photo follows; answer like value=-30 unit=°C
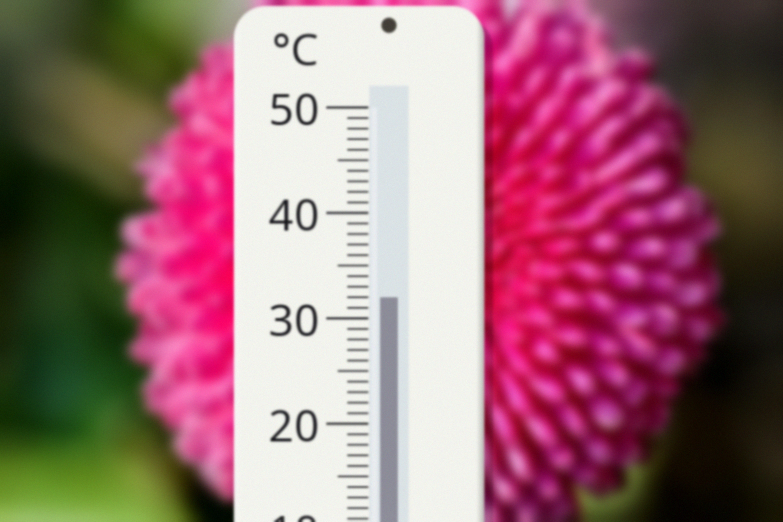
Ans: value=32 unit=°C
